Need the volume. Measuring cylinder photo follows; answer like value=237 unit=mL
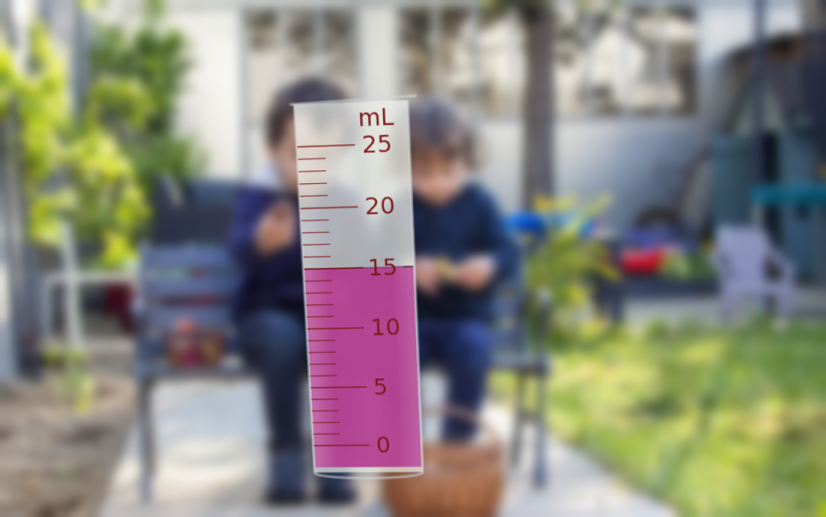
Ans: value=15 unit=mL
